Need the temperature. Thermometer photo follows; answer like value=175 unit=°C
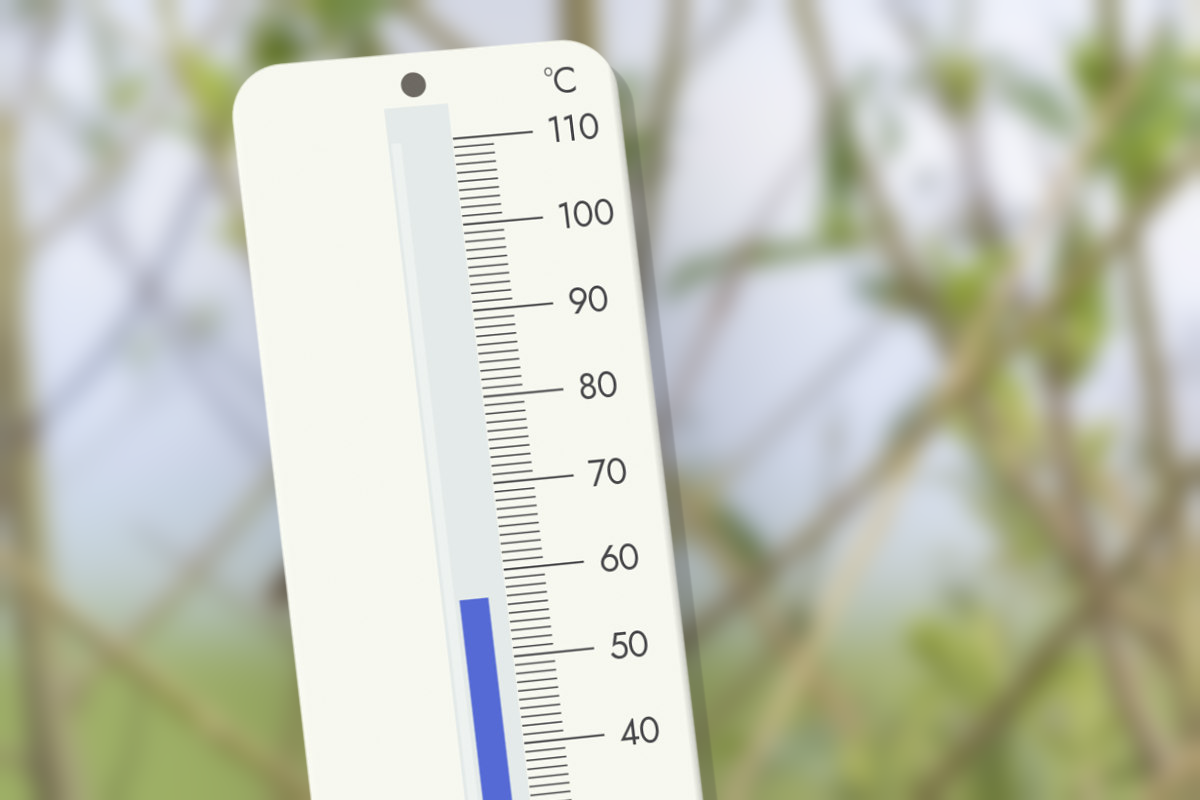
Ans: value=57 unit=°C
